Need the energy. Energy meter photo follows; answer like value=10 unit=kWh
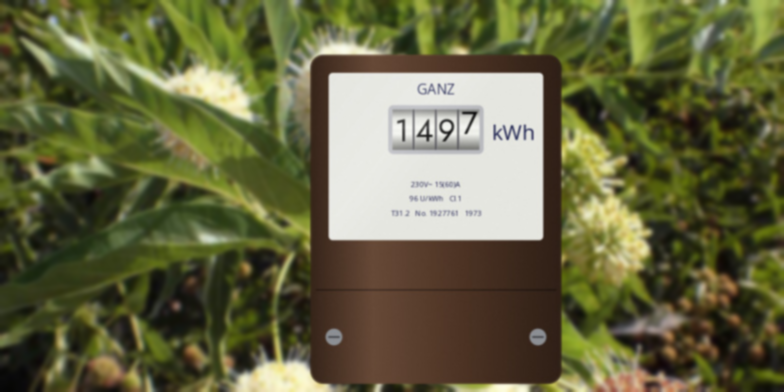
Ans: value=1497 unit=kWh
